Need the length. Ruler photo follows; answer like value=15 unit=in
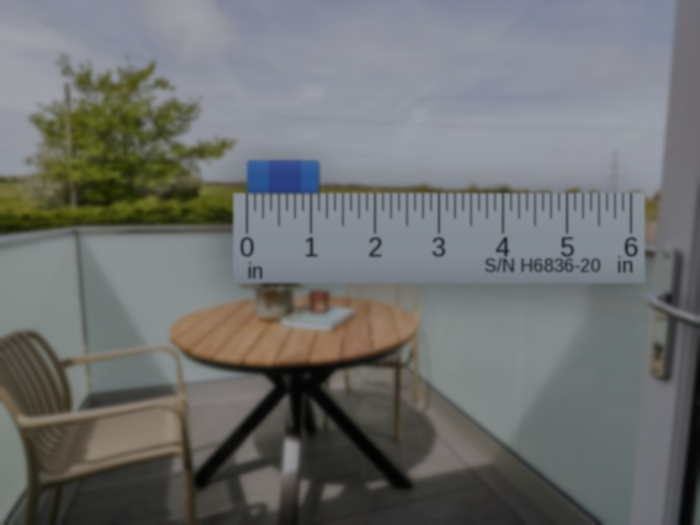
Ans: value=1.125 unit=in
